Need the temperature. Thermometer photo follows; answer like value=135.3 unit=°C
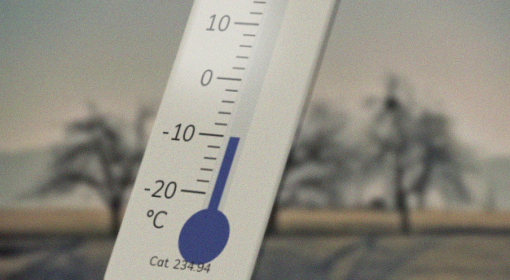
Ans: value=-10 unit=°C
